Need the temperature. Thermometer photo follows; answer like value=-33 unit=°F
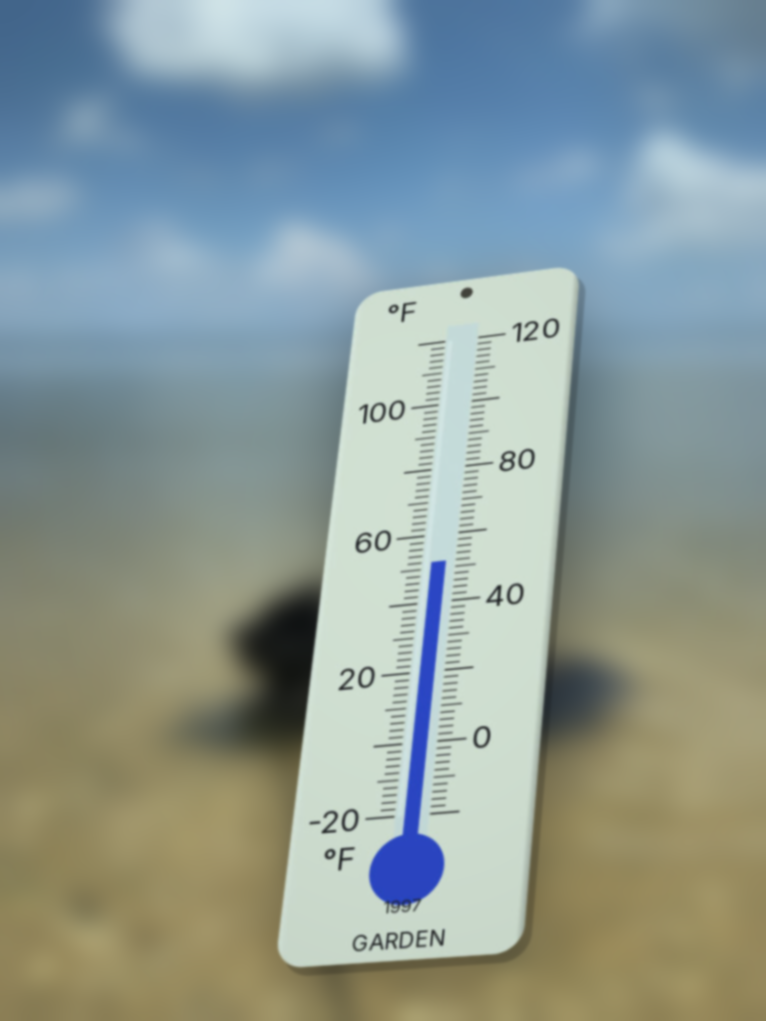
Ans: value=52 unit=°F
